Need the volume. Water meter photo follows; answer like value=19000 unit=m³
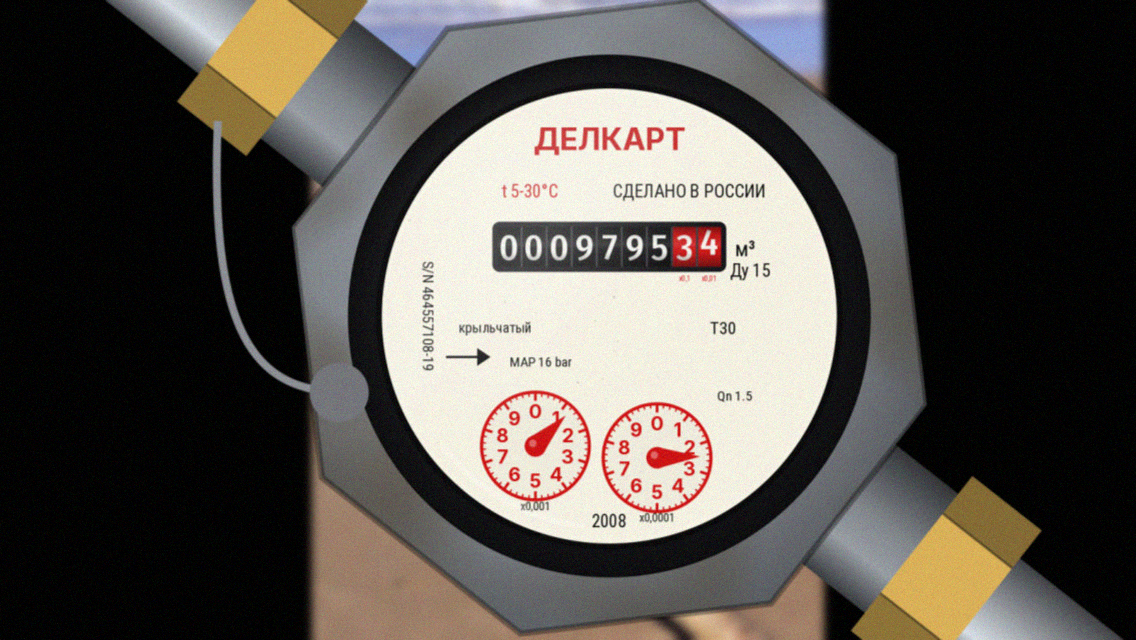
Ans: value=9795.3412 unit=m³
